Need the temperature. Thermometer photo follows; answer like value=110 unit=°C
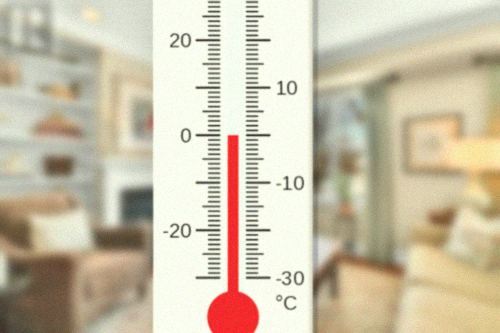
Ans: value=0 unit=°C
